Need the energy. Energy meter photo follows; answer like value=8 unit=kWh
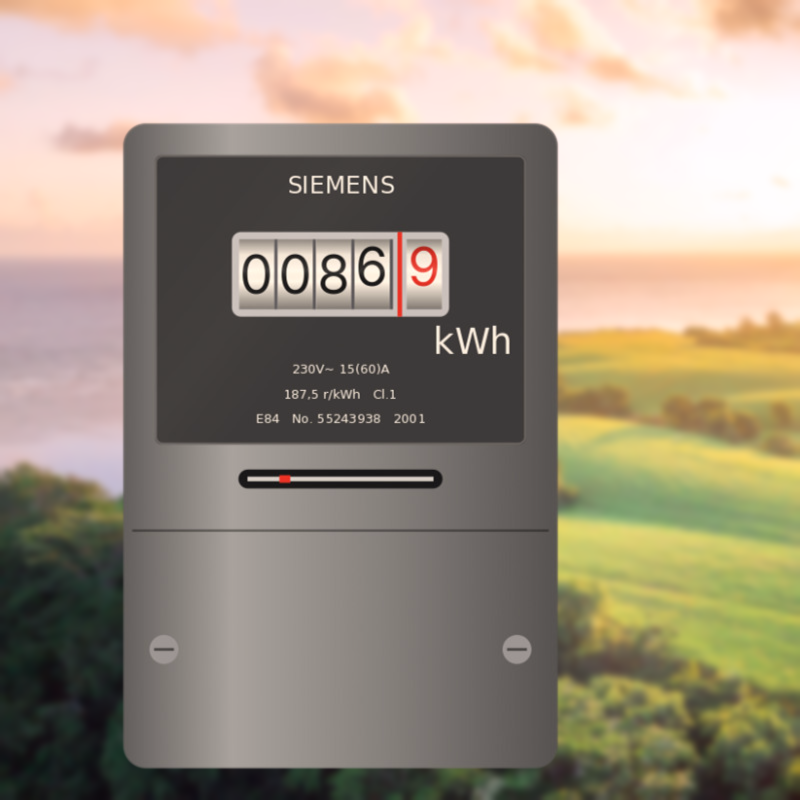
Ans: value=86.9 unit=kWh
